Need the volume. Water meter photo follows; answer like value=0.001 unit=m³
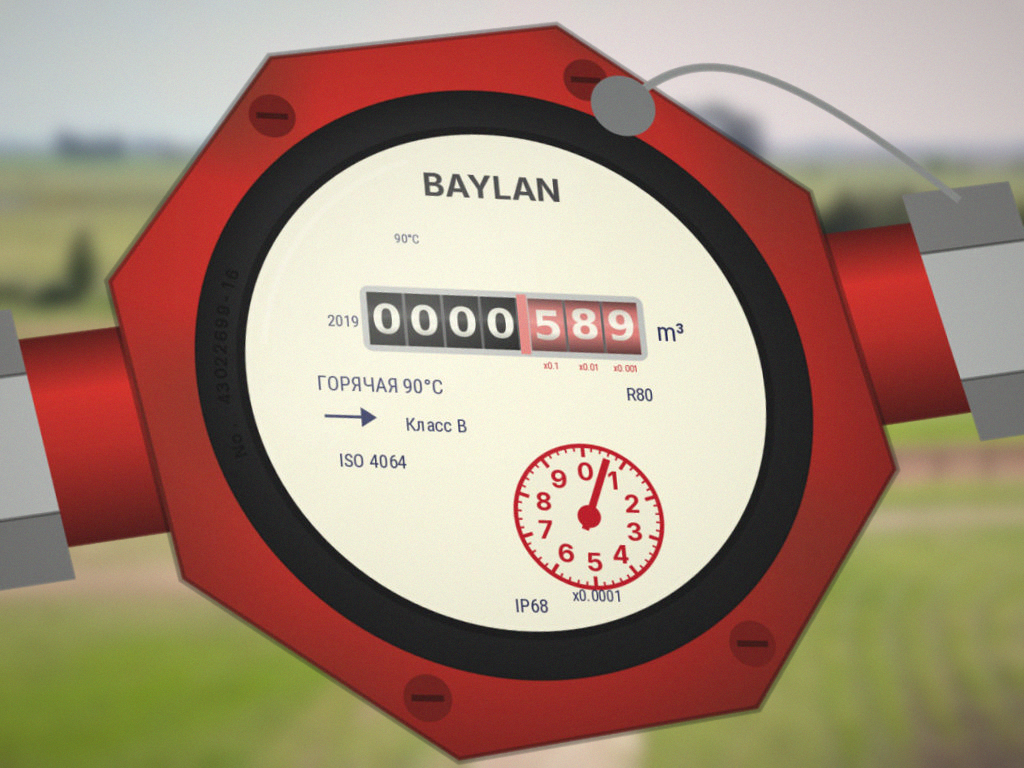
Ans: value=0.5890 unit=m³
